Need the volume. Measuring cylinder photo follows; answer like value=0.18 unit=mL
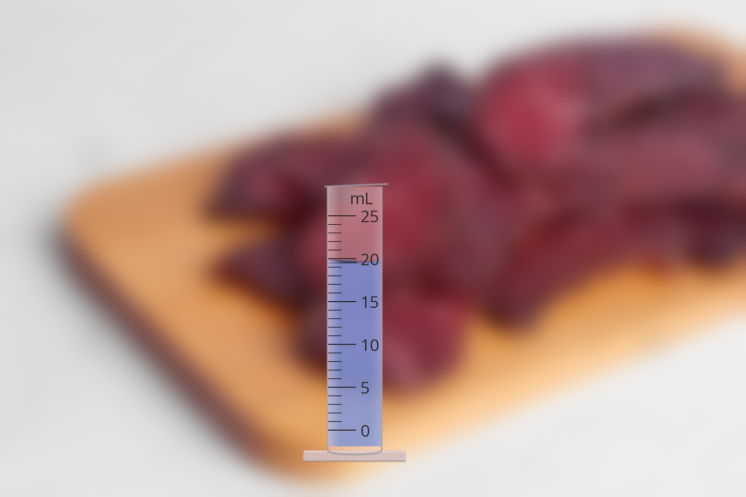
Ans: value=19.5 unit=mL
